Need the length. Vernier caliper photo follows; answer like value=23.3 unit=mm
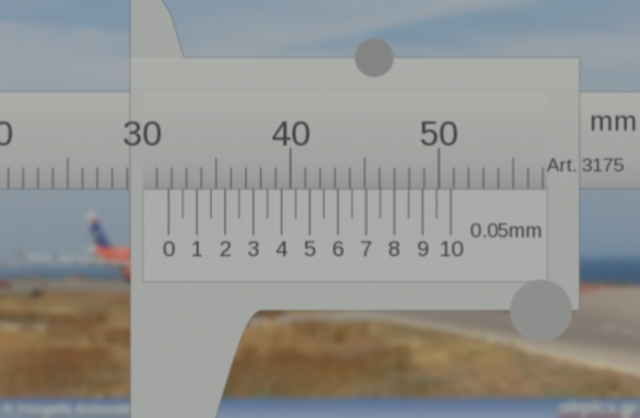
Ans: value=31.8 unit=mm
